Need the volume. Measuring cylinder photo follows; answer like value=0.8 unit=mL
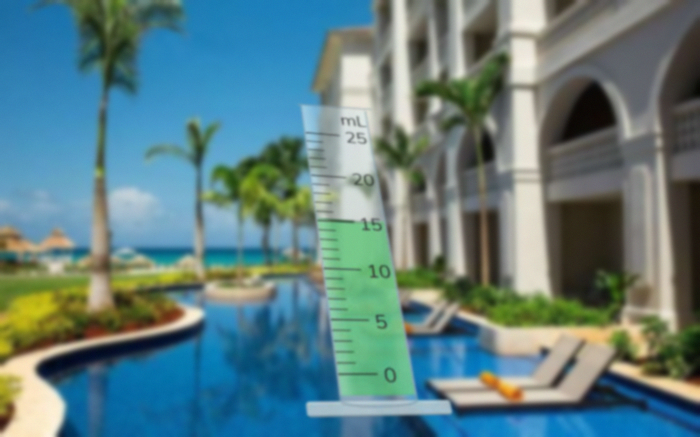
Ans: value=15 unit=mL
